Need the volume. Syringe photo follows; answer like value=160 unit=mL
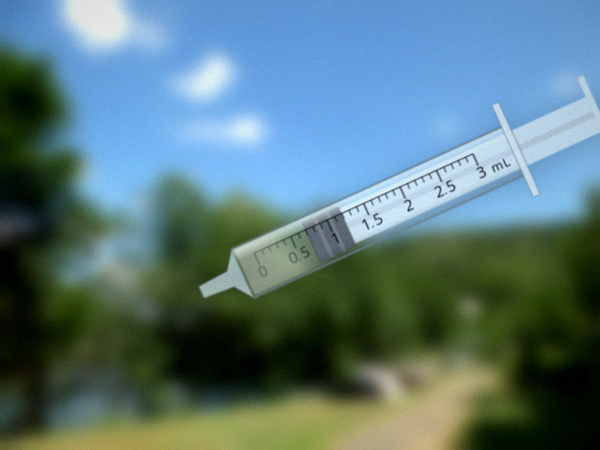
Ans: value=0.7 unit=mL
